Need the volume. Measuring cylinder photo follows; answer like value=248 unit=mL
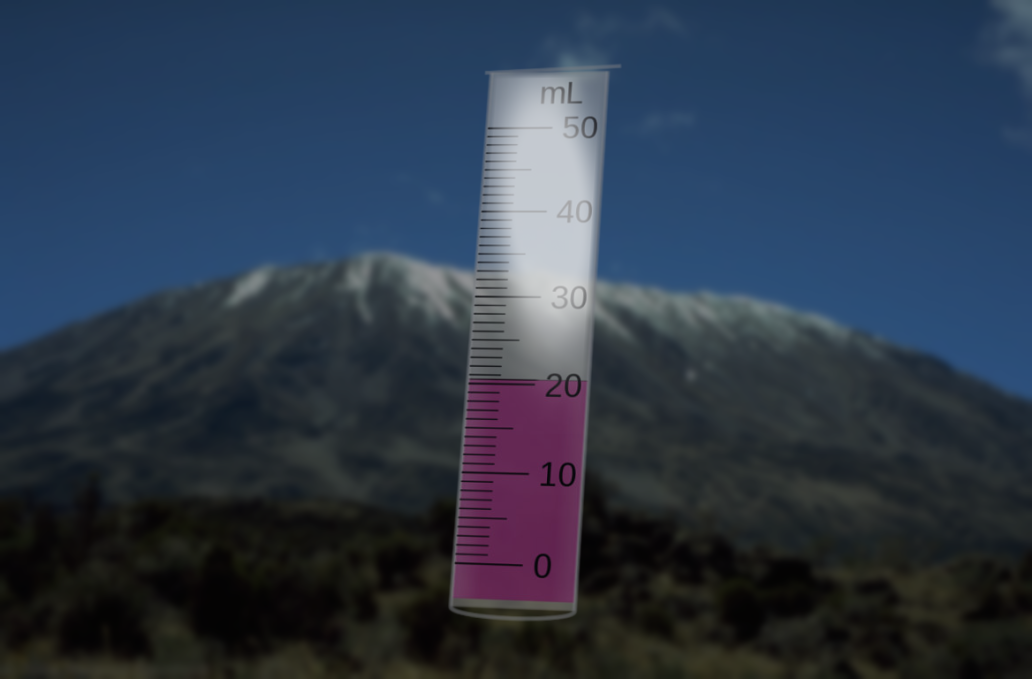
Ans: value=20.5 unit=mL
